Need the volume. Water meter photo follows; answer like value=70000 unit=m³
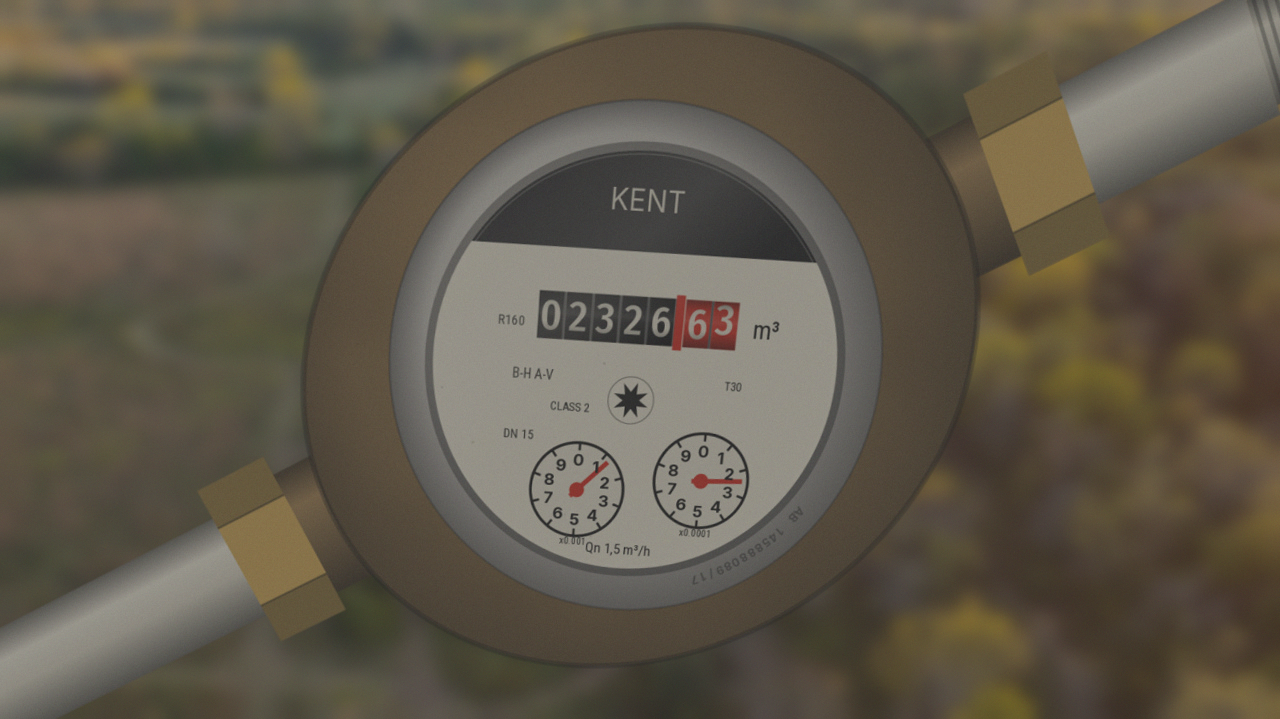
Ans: value=2326.6312 unit=m³
